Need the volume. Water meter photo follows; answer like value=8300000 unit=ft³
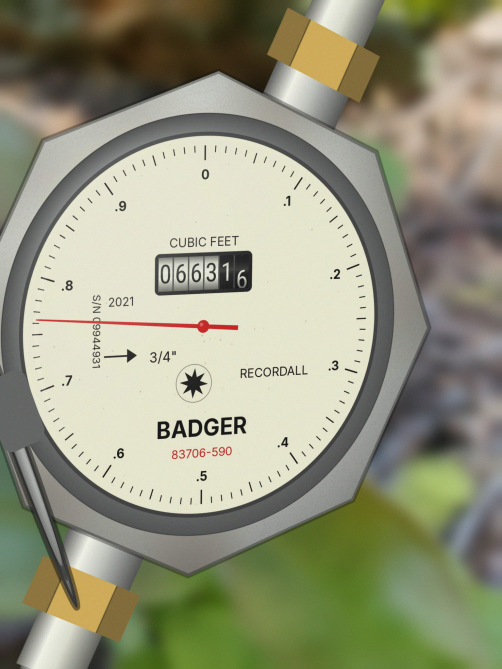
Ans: value=66315.76 unit=ft³
